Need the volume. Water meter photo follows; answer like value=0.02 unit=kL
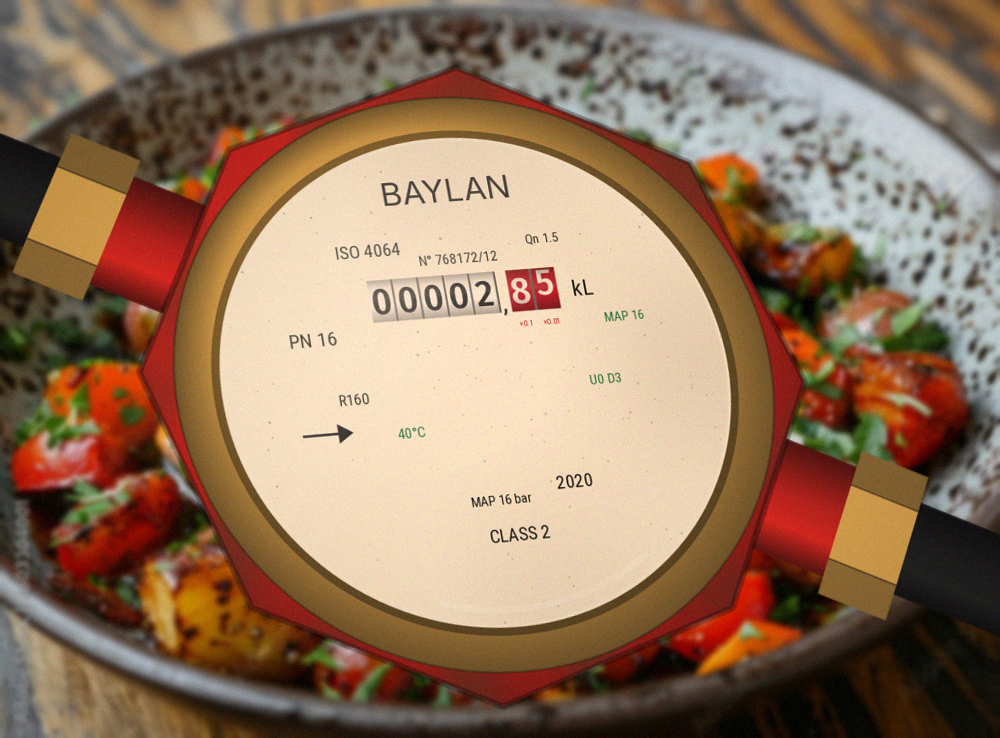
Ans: value=2.85 unit=kL
